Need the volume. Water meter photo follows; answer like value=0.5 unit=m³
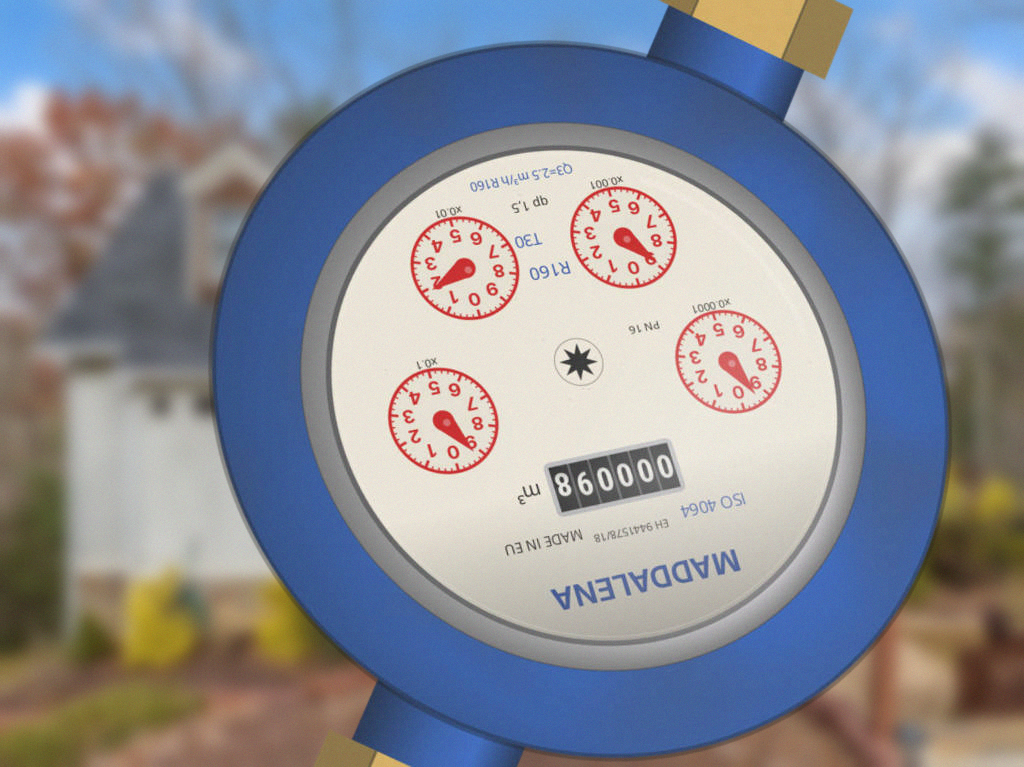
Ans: value=97.9189 unit=m³
